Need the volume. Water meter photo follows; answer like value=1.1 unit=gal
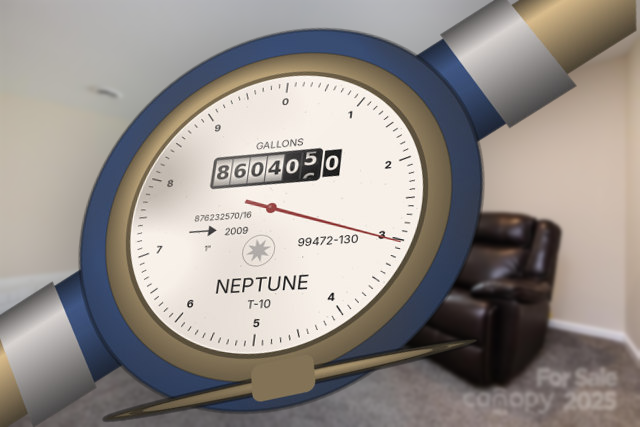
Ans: value=8604053.0 unit=gal
